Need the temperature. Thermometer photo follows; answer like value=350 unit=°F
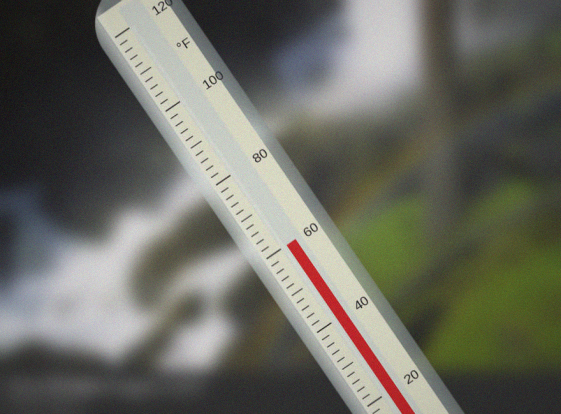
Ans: value=60 unit=°F
